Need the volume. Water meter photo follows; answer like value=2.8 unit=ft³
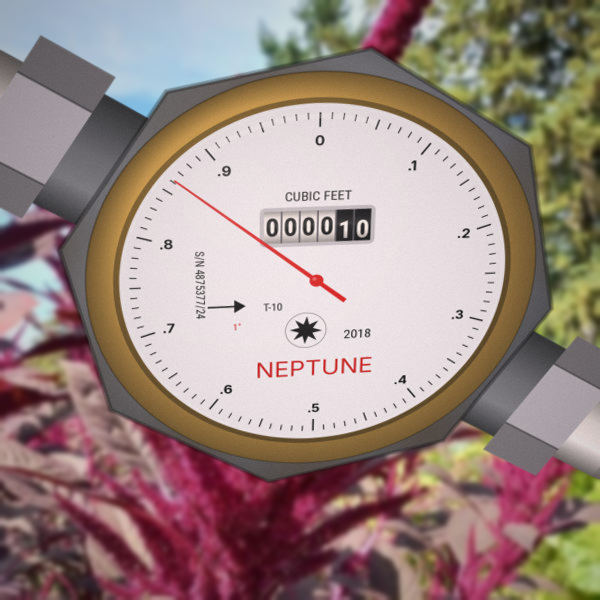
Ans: value=9.86 unit=ft³
